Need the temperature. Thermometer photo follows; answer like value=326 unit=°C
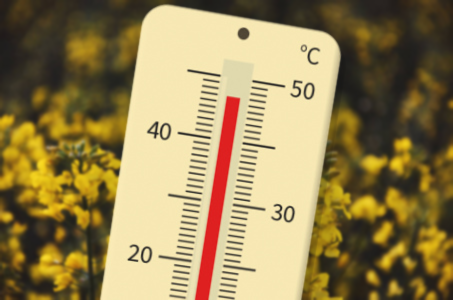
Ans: value=47 unit=°C
